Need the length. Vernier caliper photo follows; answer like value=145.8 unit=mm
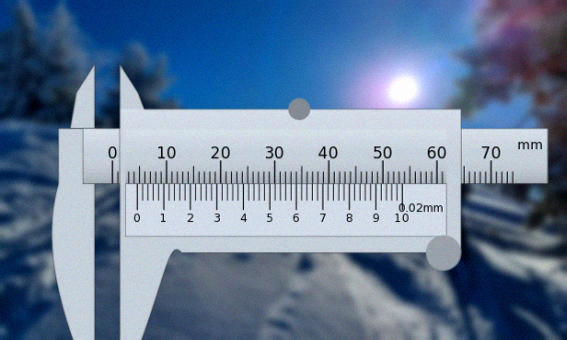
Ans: value=4.6 unit=mm
